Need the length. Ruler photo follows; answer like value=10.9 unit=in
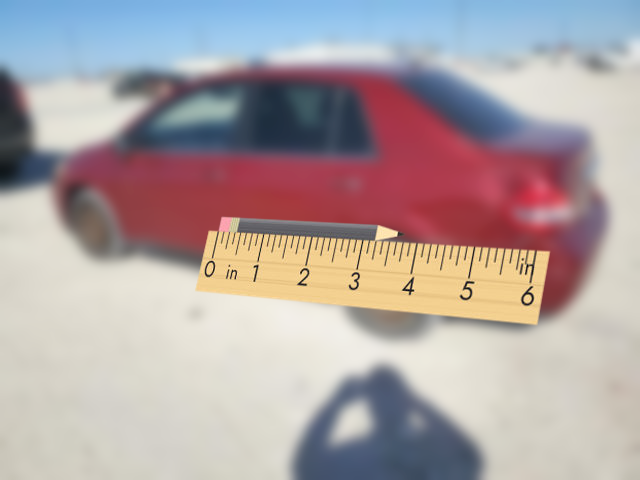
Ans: value=3.75 unit=in
